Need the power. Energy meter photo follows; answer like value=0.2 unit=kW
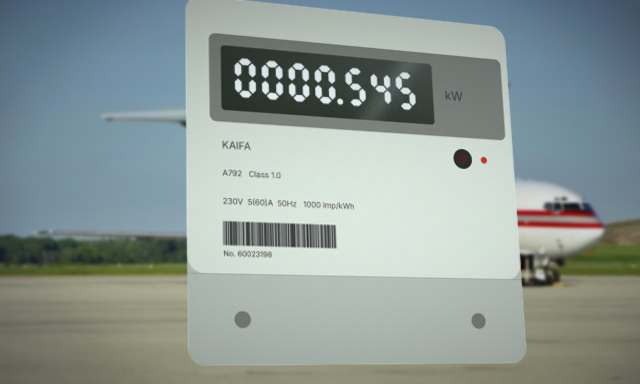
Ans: value=0.545 unit=kW
